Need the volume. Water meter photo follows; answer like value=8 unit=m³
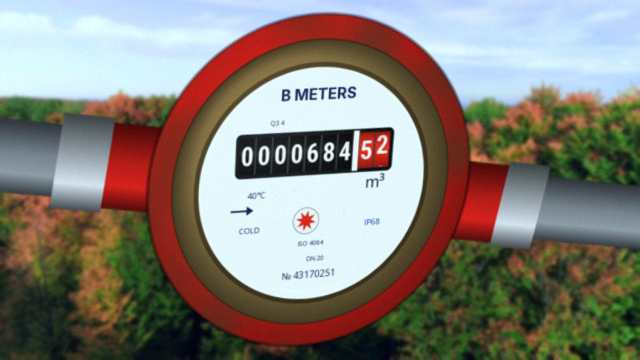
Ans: value=684.52 unit=m³
